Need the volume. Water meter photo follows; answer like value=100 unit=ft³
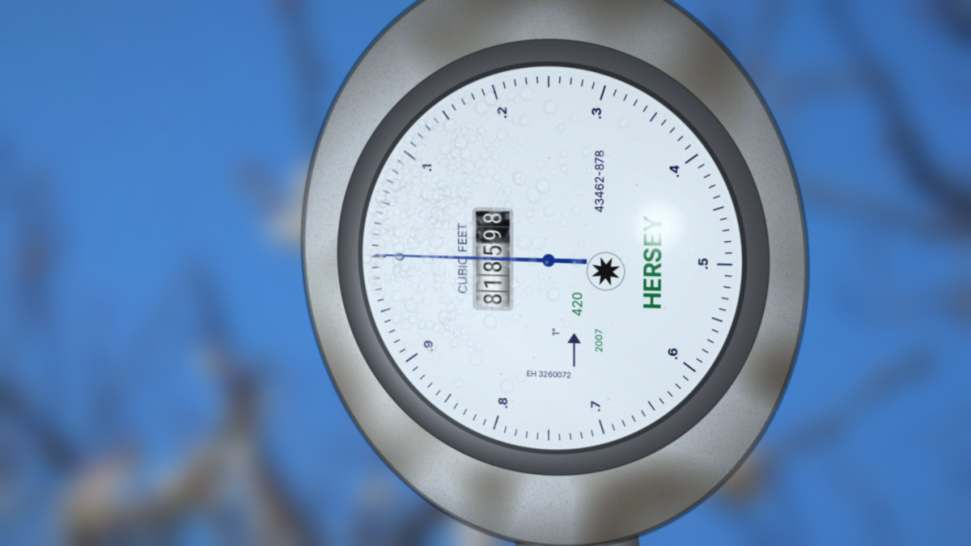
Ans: value=818598.00 unit=ft³
